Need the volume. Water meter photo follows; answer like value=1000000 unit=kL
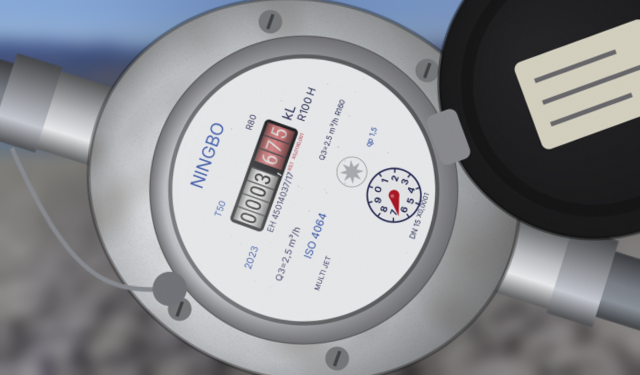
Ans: value=3.6756 unit=kL
